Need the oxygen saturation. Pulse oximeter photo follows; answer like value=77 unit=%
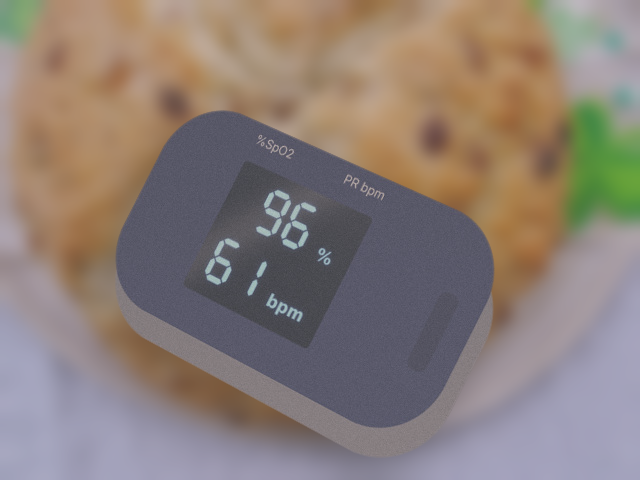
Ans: value=96 unit=%
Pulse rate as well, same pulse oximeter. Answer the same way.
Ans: value=61 unit=bpm
